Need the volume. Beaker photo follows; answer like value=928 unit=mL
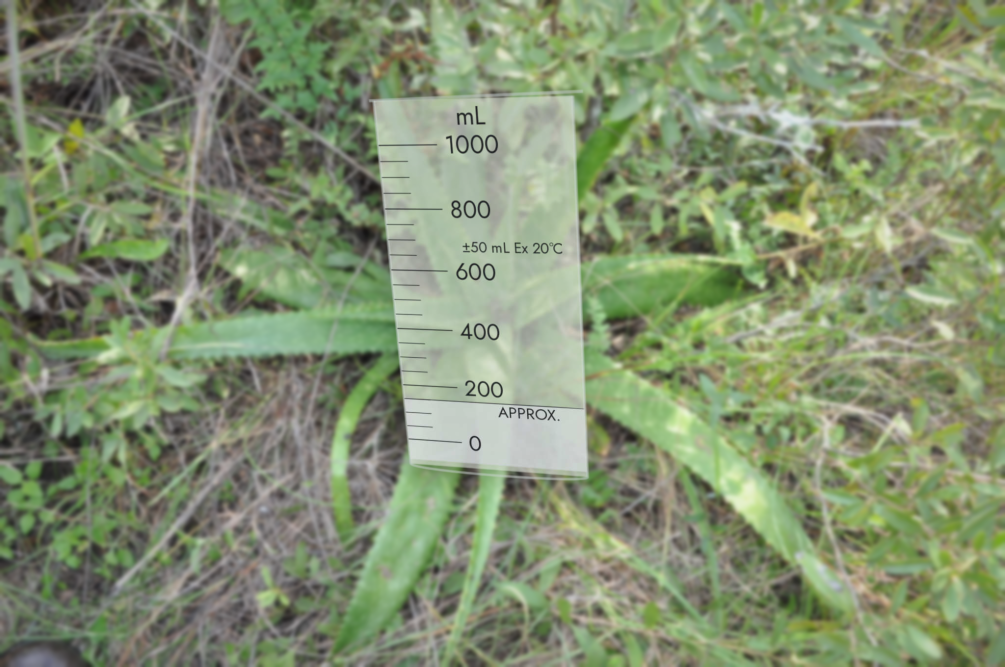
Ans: value=150 unit=mL
